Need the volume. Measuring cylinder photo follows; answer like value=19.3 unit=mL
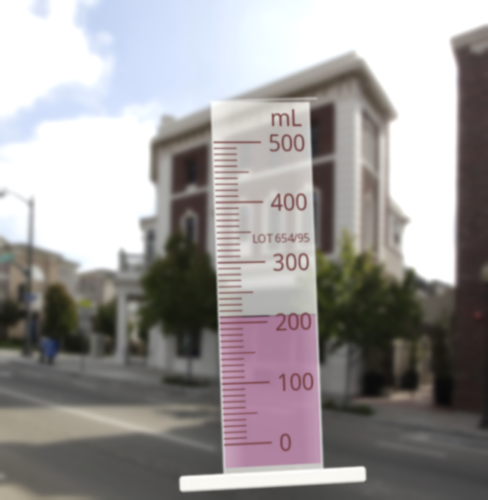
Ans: value=210 unit=mL
